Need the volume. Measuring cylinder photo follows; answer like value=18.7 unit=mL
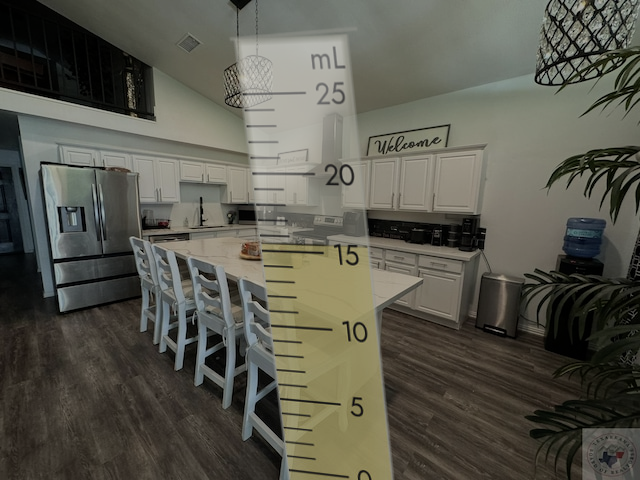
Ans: value=15.5 unit=mL
